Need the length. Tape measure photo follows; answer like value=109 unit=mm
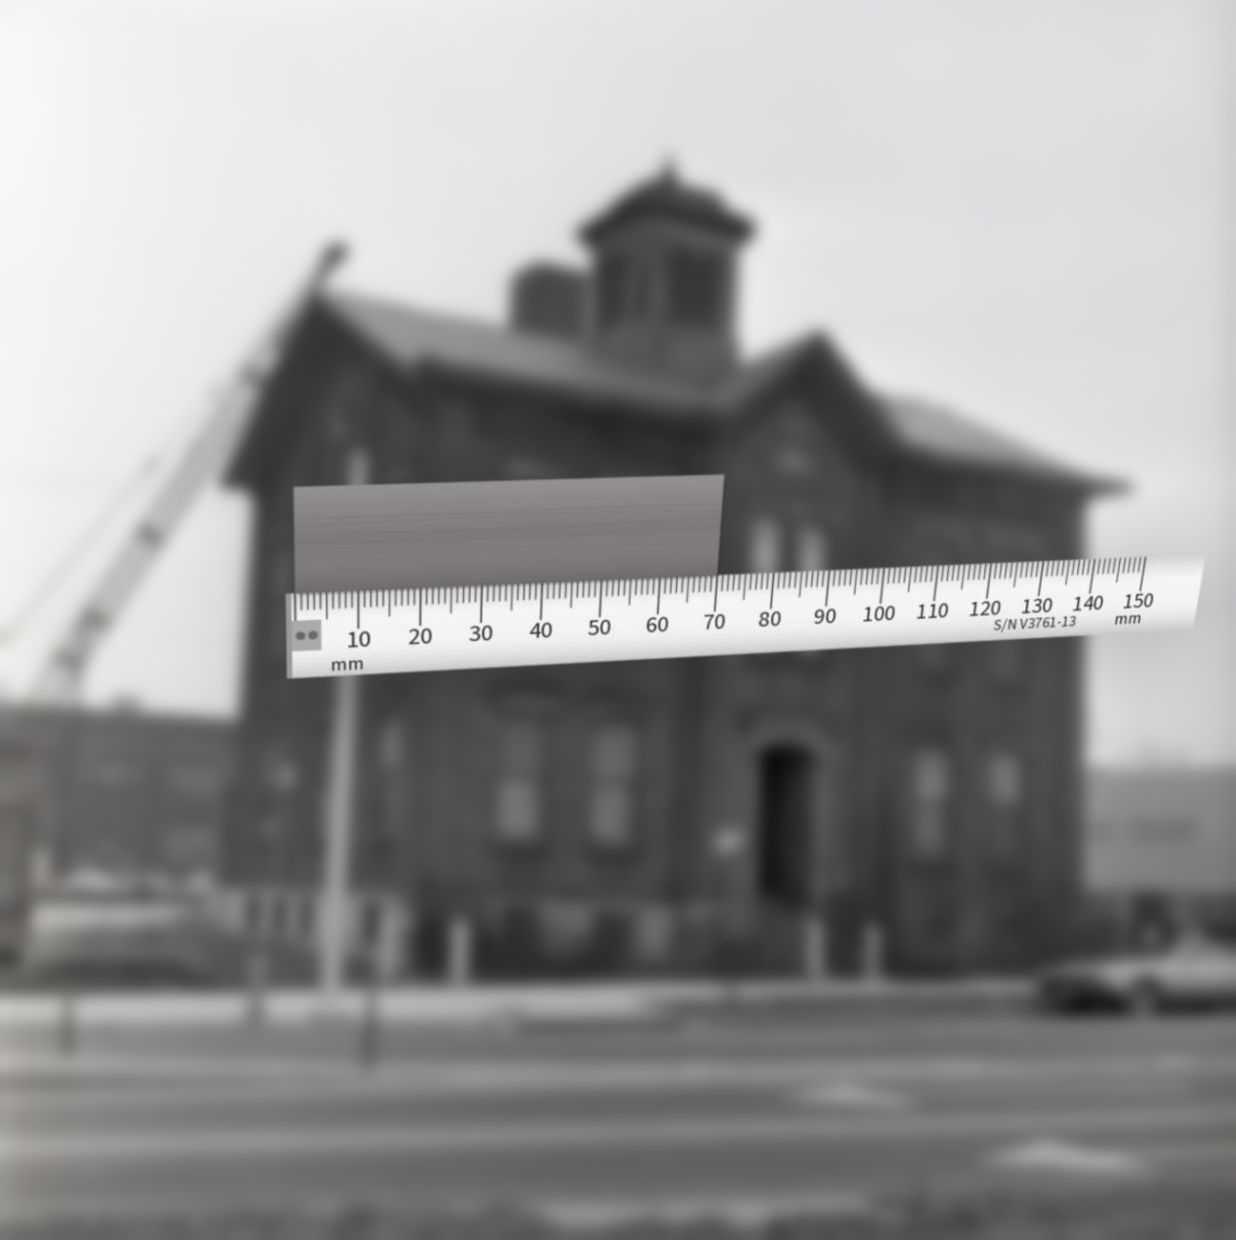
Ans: value=70 unit=mm
